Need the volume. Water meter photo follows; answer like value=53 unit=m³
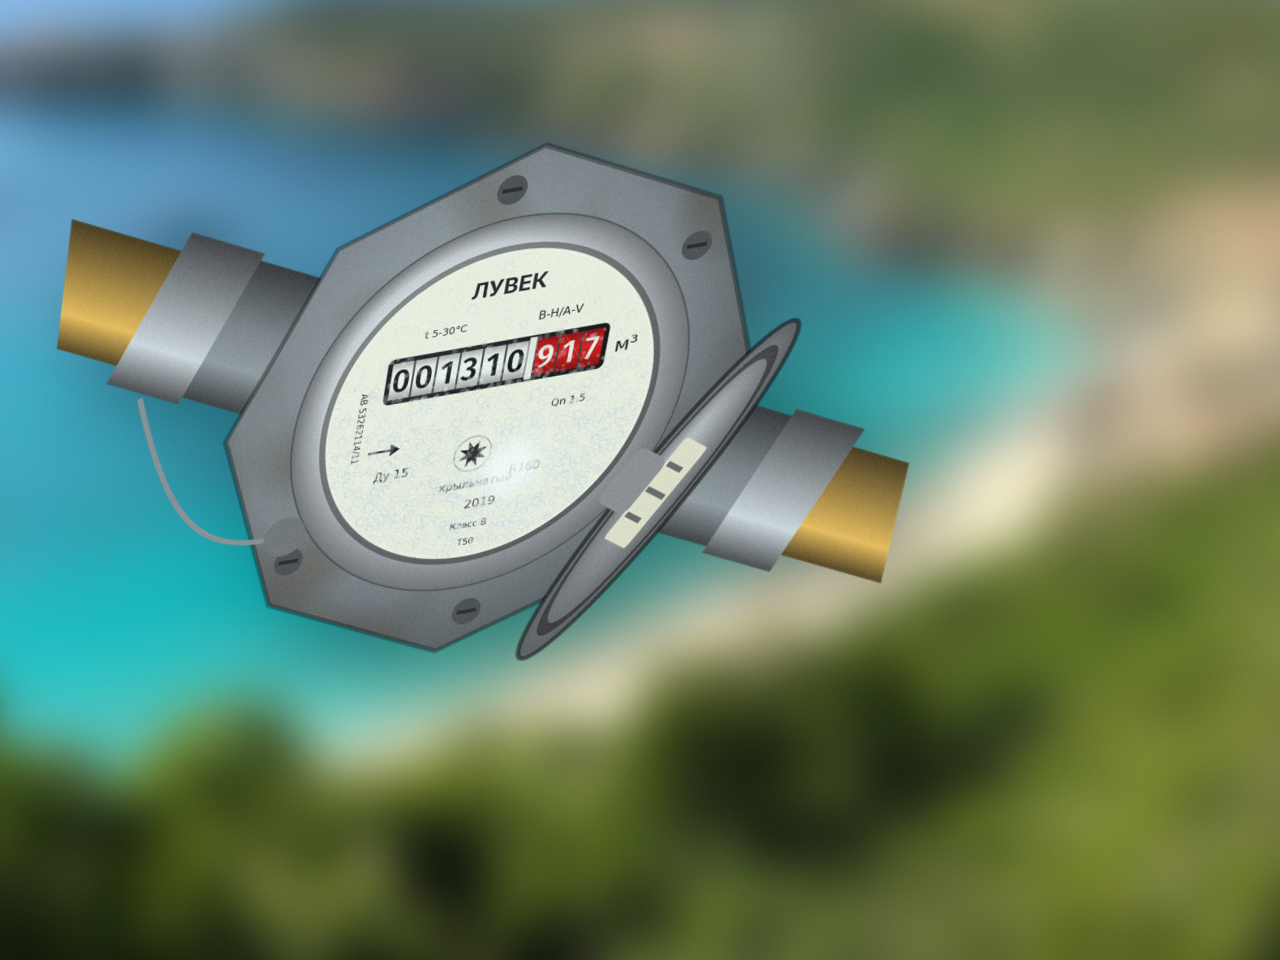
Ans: value=1310.917 unit=m³
